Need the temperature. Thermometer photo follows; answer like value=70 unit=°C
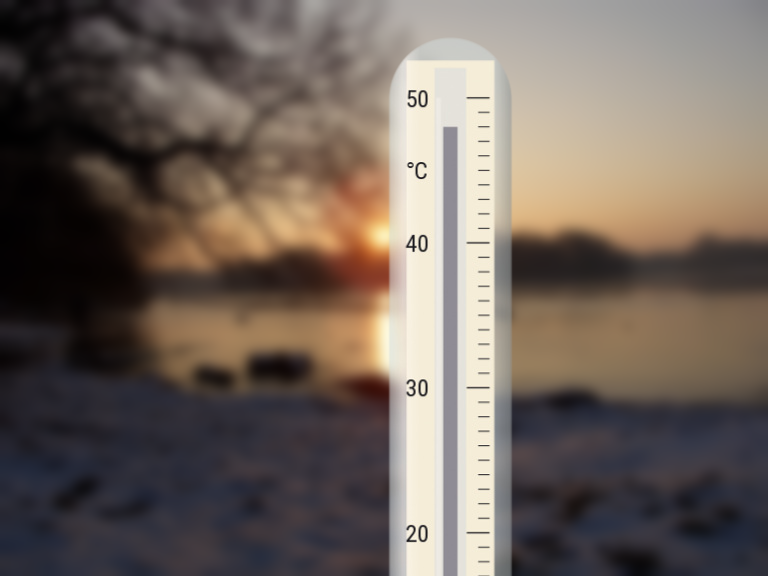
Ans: value=48 unit=°C
